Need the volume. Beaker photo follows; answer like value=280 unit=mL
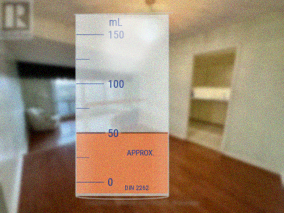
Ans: value=50 unit=mL
